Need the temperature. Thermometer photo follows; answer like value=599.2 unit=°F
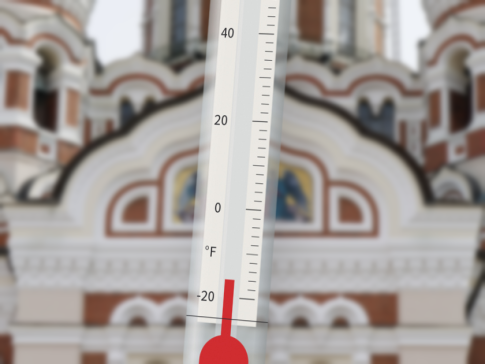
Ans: value=-16 unit=°F
